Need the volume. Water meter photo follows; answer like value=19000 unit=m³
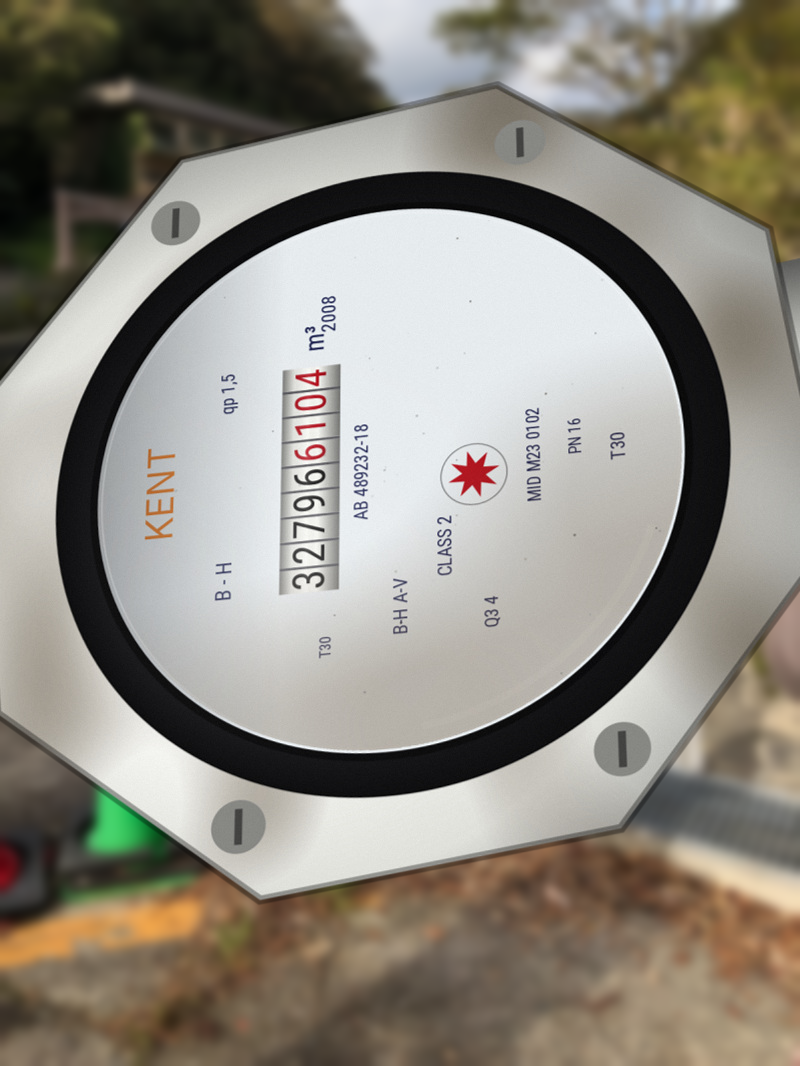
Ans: value=32796.6104 unit=m³
